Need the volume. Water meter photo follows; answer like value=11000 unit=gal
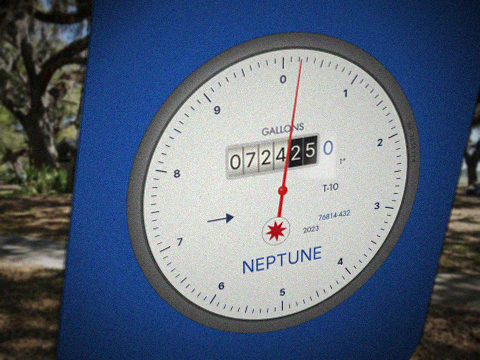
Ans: value=724250.2 unit=gal
